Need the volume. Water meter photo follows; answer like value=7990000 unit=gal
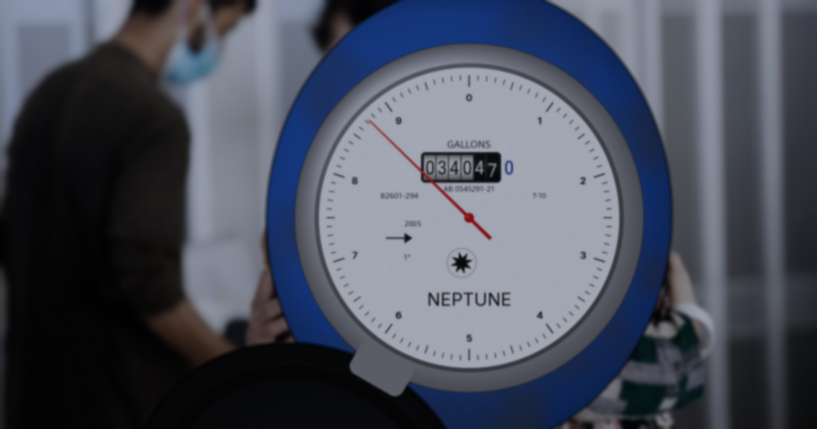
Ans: value=340468.7 unit=gal
